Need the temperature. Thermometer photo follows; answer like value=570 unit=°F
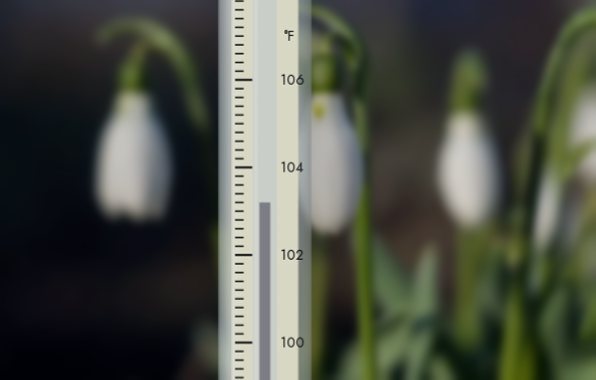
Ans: value=103.2 unit=°F
